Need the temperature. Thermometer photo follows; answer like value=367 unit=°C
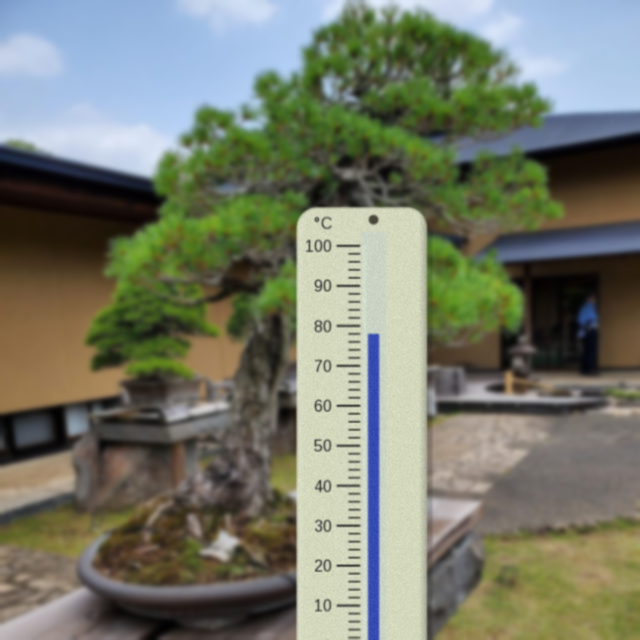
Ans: value=78 unit=°C
